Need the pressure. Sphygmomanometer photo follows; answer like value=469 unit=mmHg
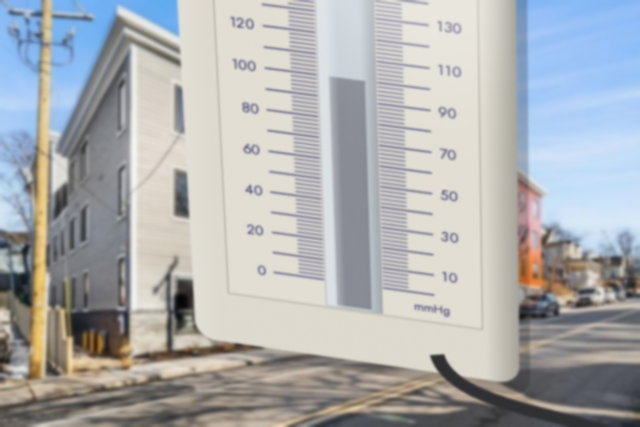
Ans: value=100 unit=mmHg
